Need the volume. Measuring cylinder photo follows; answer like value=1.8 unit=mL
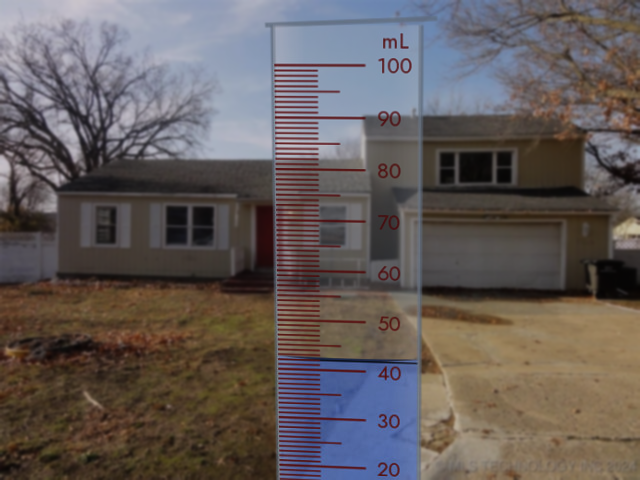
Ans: value=42 unit=mL
